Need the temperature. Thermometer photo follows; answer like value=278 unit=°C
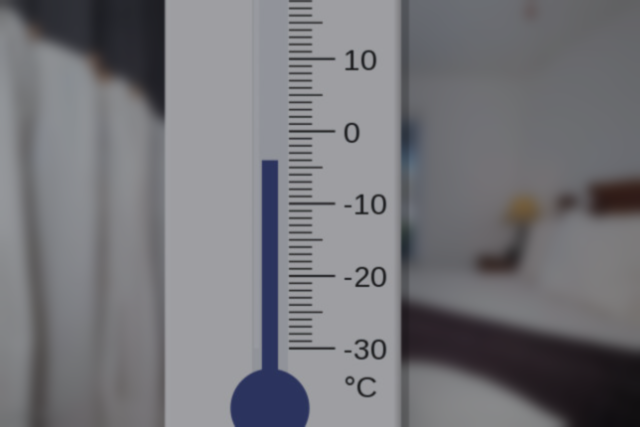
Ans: value=-4 unit=°C
